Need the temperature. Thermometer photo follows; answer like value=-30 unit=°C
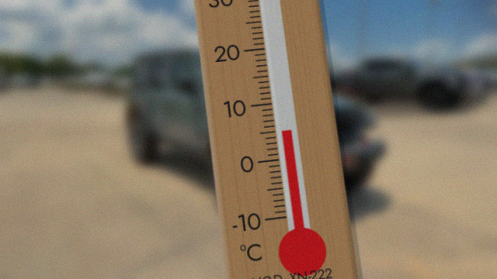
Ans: value=5 unit=°C
